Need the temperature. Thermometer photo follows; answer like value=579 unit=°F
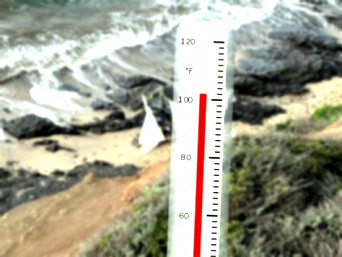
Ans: value=102 unit=°F
